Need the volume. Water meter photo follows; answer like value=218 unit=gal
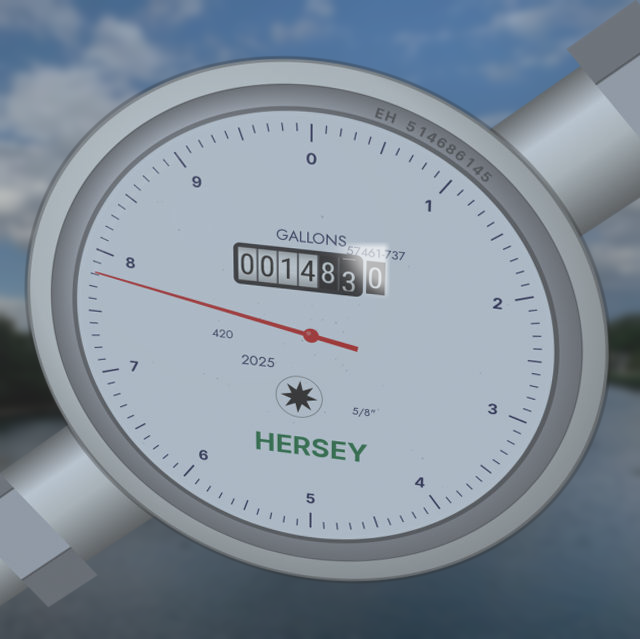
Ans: value=14827.8 unit=gal
